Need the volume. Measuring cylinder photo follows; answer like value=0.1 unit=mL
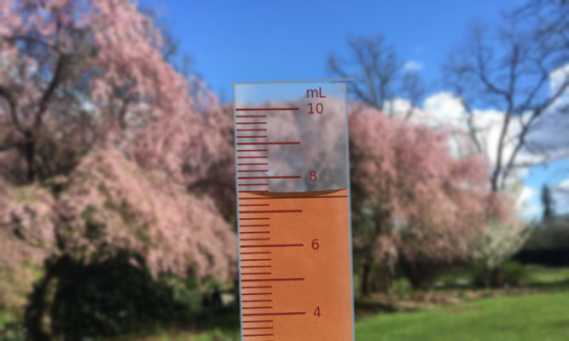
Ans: value=7.4 unit=mL
